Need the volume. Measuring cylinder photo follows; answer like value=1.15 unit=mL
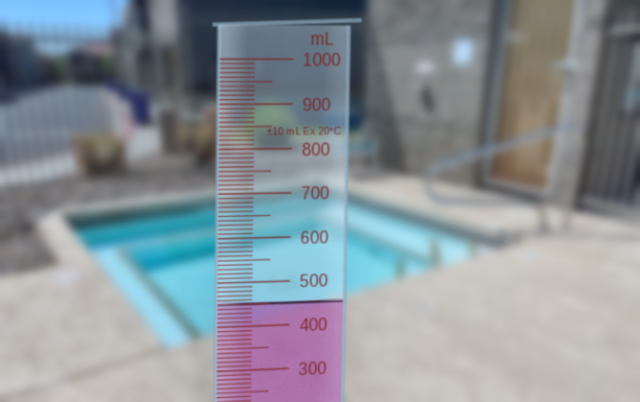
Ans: value=450 unit=mL
